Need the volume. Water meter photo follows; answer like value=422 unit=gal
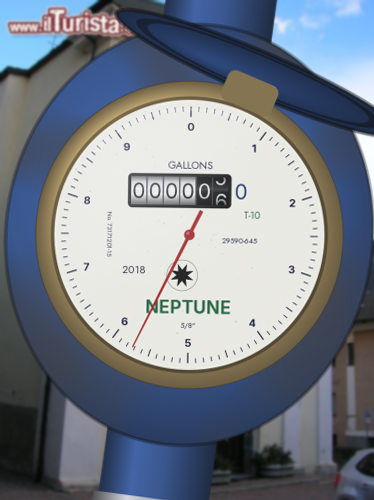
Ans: value=55.7 unit=gal
